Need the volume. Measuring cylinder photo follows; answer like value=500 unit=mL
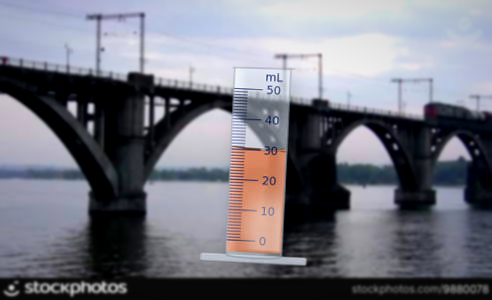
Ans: value=30 unit=mL
